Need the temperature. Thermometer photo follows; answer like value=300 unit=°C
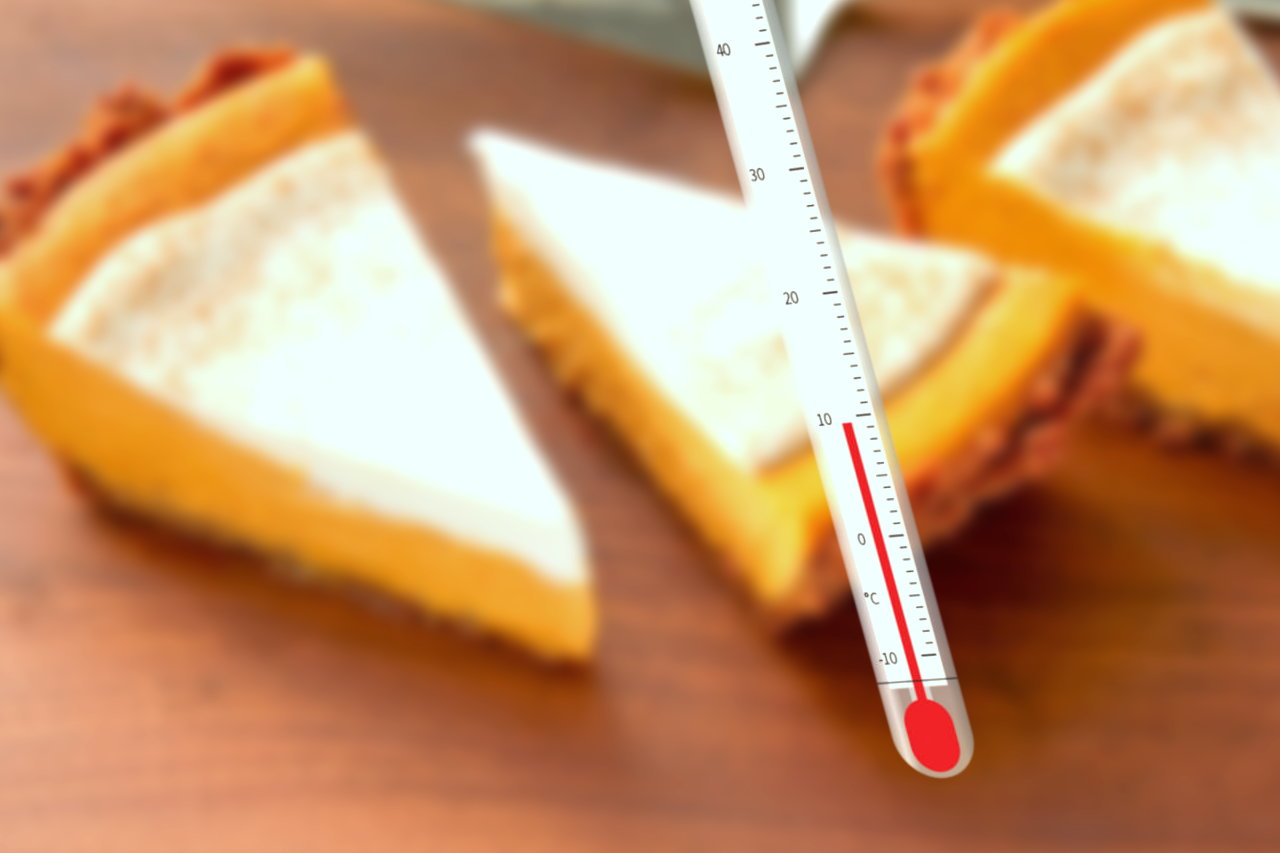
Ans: value=9.5 unit=°C
